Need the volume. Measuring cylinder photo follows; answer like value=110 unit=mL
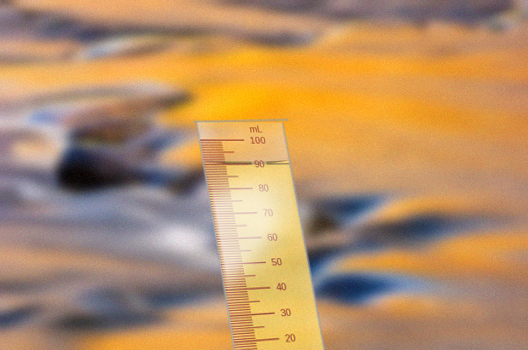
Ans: value=90 unit=mL
